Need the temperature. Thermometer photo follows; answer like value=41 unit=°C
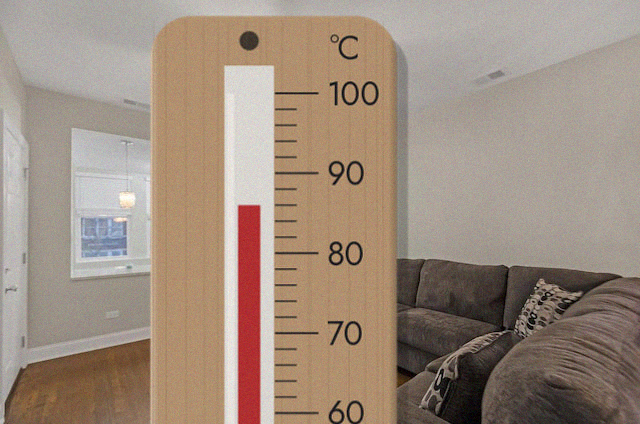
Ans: value=86 unit=°C
